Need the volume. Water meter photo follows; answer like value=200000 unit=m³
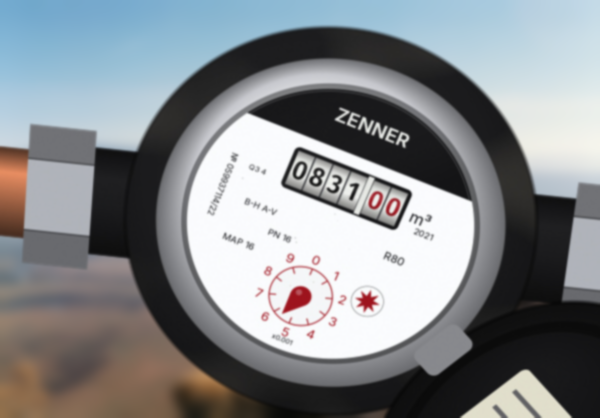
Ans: value=831.005 unit=m³
